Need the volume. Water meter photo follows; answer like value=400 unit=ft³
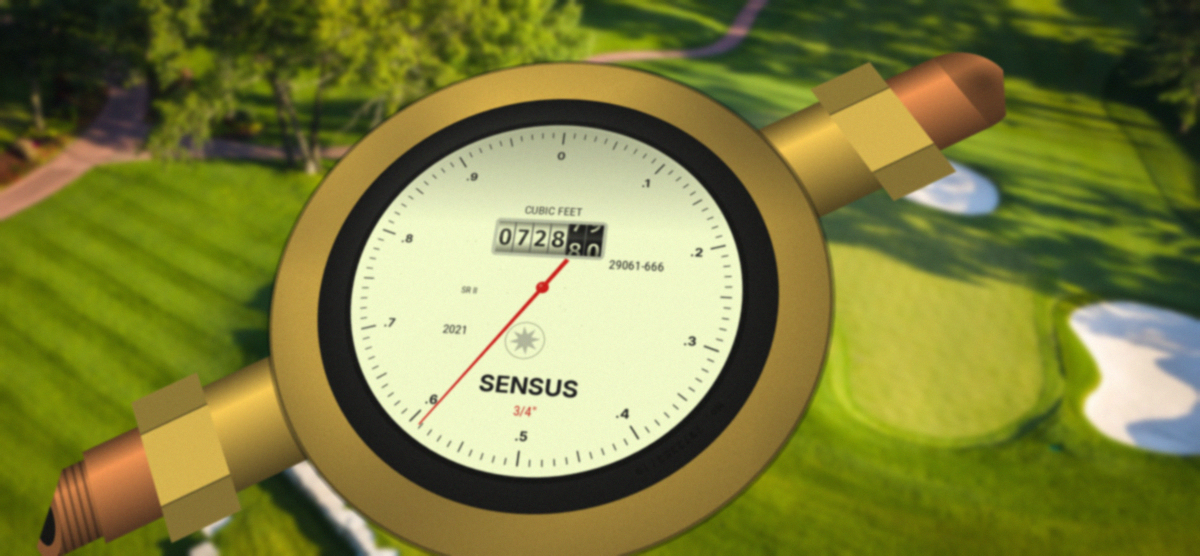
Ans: value=72879.59 unit=ft³
